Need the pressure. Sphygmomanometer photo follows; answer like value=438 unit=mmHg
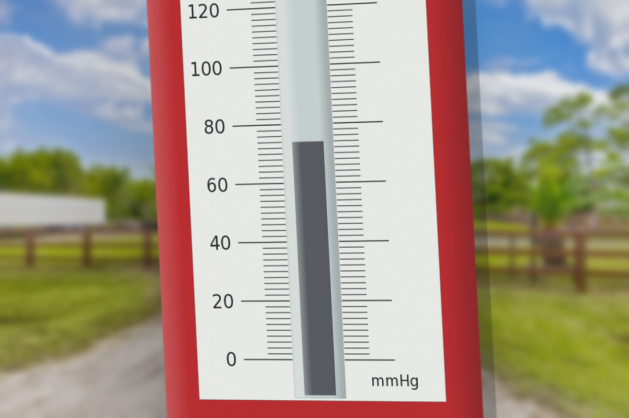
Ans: value=74 unit=mmHg
